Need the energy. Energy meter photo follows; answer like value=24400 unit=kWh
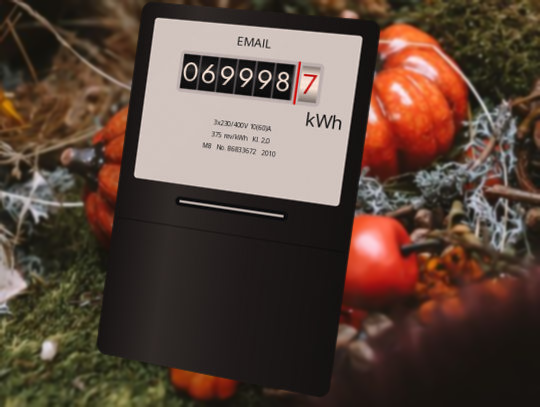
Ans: value=69998.7 unit=kWh
